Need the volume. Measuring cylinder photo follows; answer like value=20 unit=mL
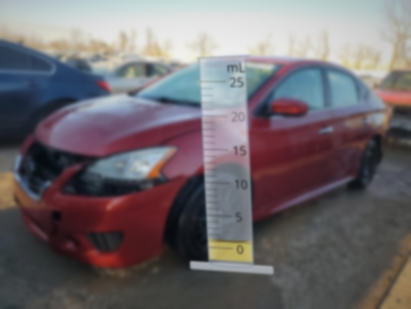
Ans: value=1 unit=mL
